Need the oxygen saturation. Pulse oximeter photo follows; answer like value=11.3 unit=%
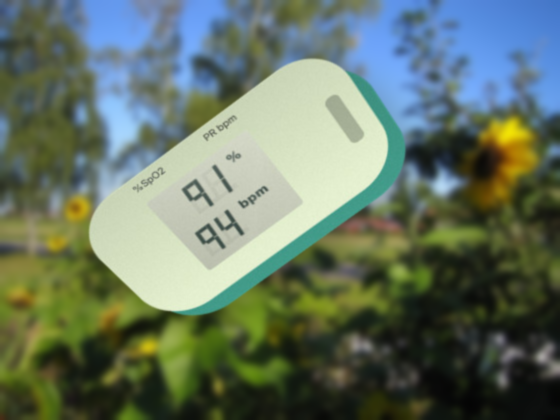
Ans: value=91 unit=%
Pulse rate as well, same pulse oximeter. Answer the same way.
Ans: value=94 unit=bpm
